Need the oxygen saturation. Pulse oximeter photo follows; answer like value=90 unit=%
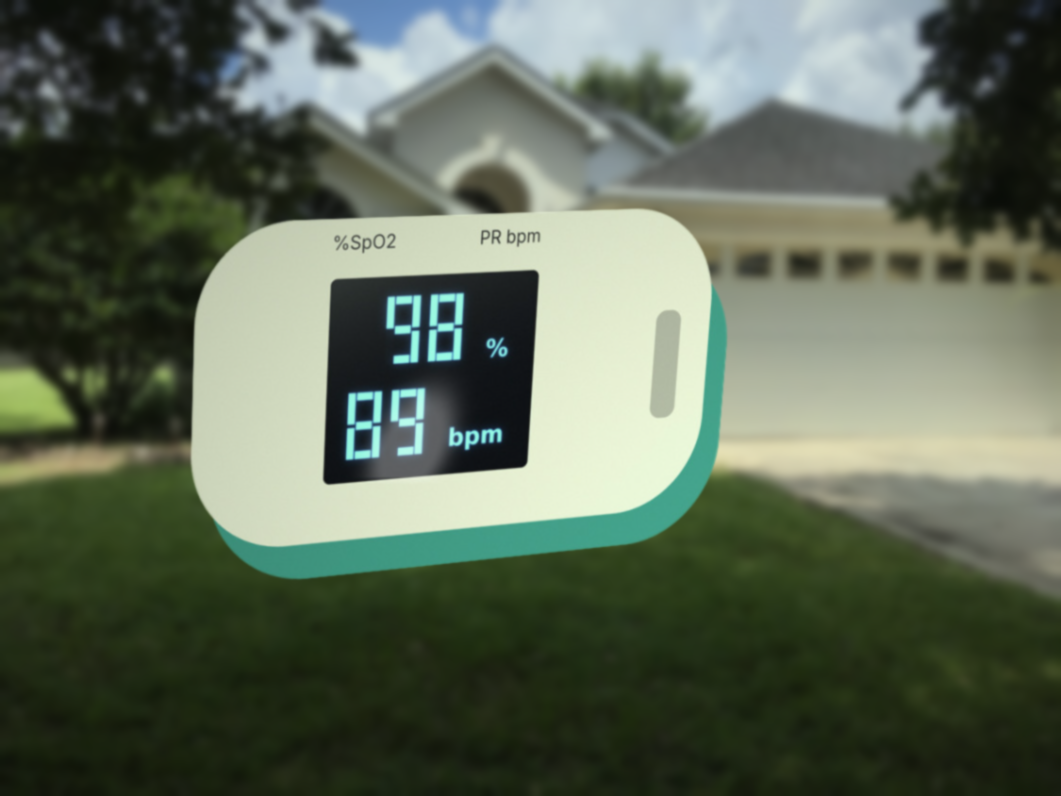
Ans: value=98 unit=%
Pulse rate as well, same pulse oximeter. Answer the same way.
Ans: value=89 unit=bpm
